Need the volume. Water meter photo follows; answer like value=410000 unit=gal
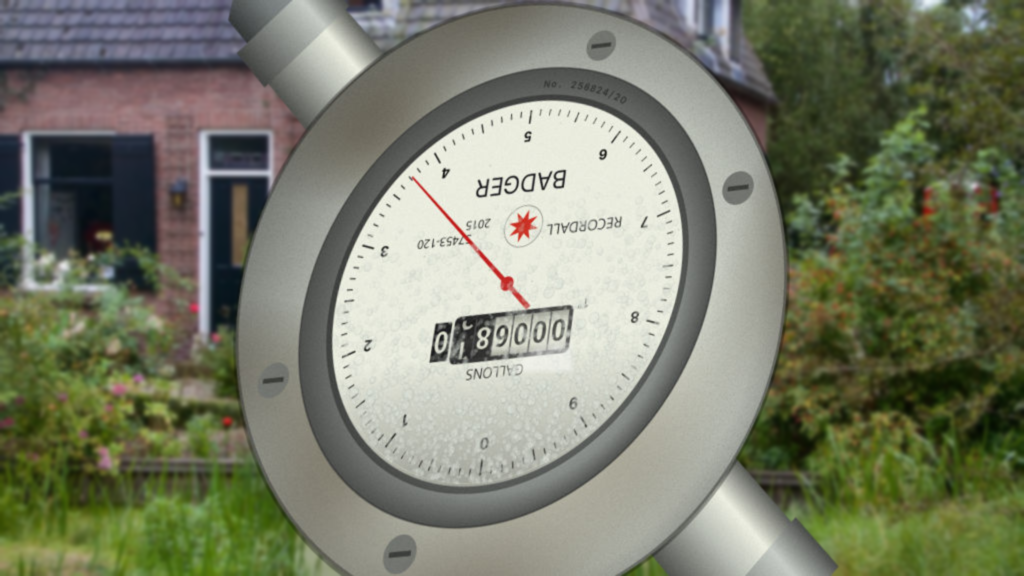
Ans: value=6813.7 unit=gal
